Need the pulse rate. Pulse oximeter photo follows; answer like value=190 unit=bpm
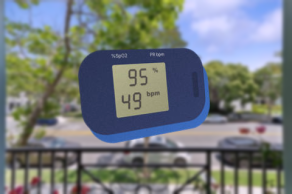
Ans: value=49 unit=bpm
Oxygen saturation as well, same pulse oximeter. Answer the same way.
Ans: value=95 unit=%
